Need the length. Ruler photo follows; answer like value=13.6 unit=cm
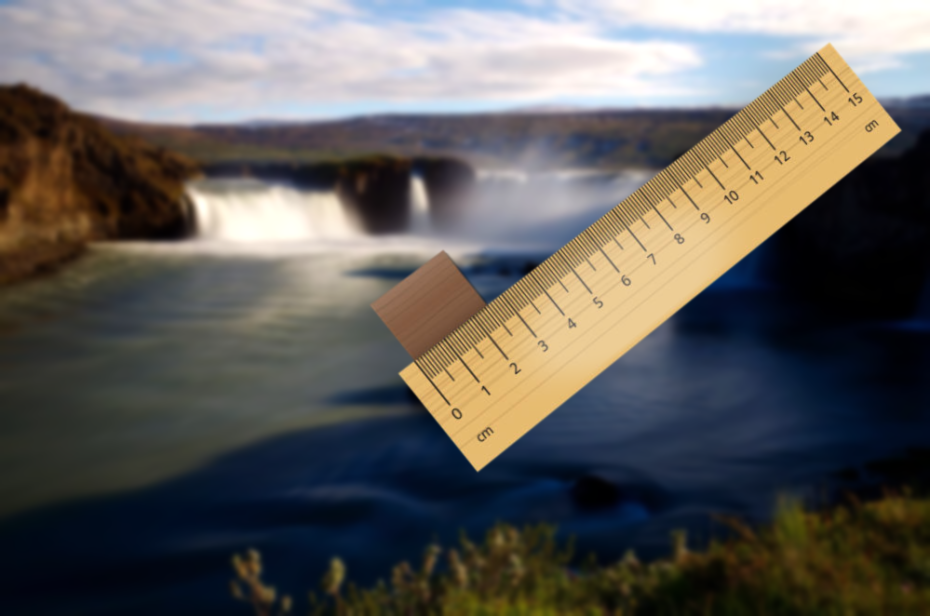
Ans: value=2.5 unit=cm
